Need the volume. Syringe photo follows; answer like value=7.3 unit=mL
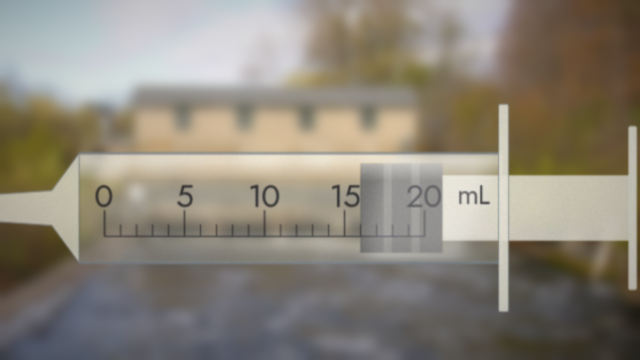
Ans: value=16 unit=mL
